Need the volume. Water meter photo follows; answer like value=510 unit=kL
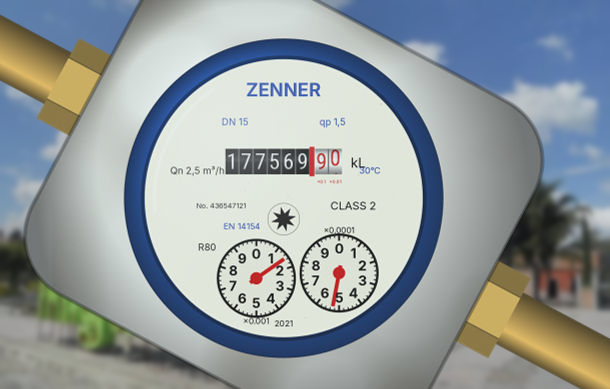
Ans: value=177569.9015 unit=kL
